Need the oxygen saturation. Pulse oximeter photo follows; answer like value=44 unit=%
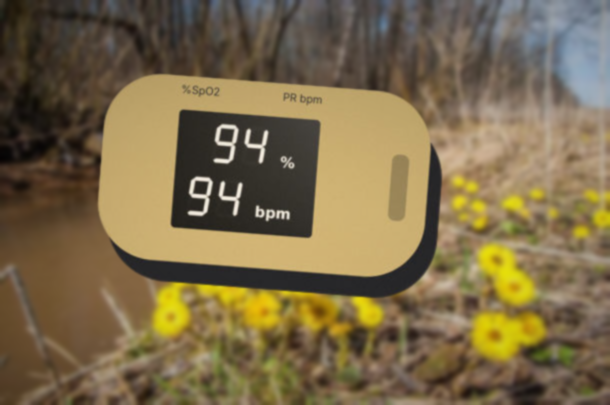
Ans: value=94 unit=%
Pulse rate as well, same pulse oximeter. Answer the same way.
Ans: value=94 unit=bpm
